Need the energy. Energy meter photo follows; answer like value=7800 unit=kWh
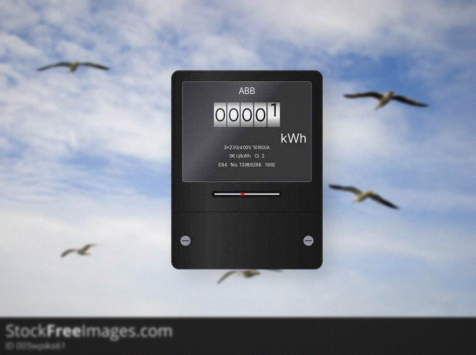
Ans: value=1 unit=kWh
